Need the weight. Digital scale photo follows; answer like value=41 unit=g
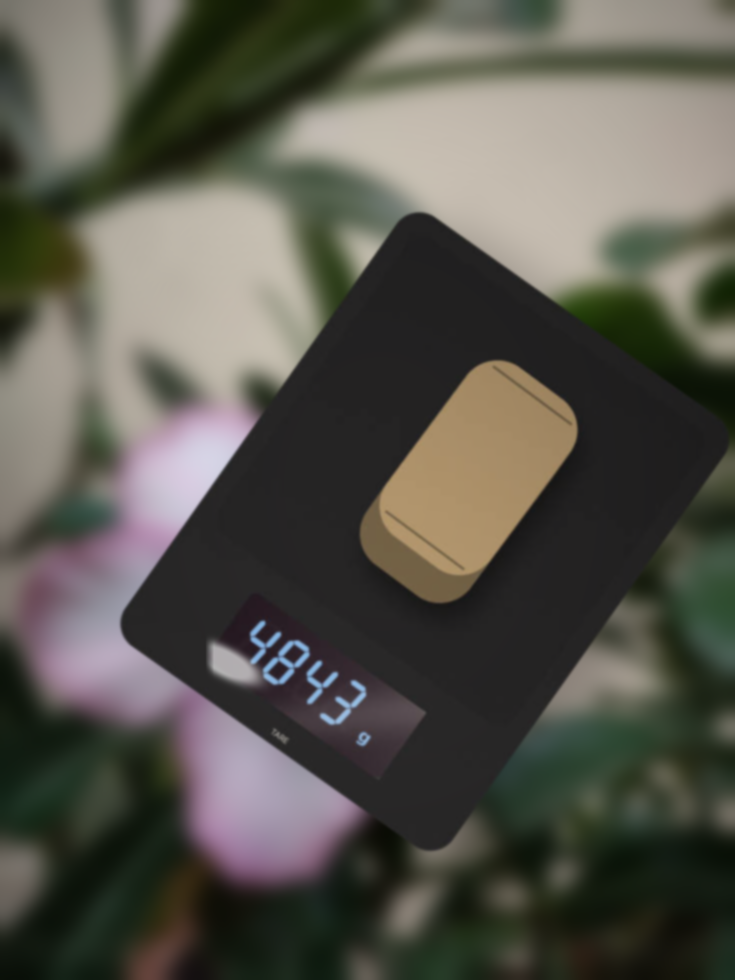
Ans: value=4843 unit=g
